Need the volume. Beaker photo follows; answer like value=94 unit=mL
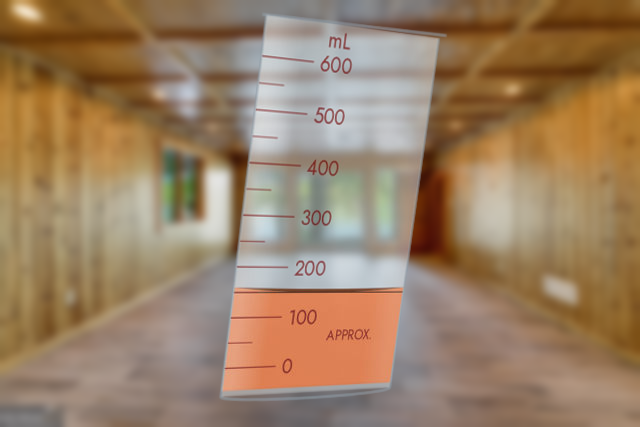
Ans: value=150 unit=mL
